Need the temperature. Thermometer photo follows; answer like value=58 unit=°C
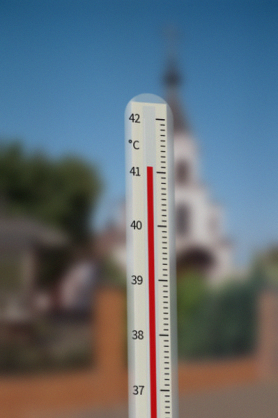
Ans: value=41.1 unit=°C
